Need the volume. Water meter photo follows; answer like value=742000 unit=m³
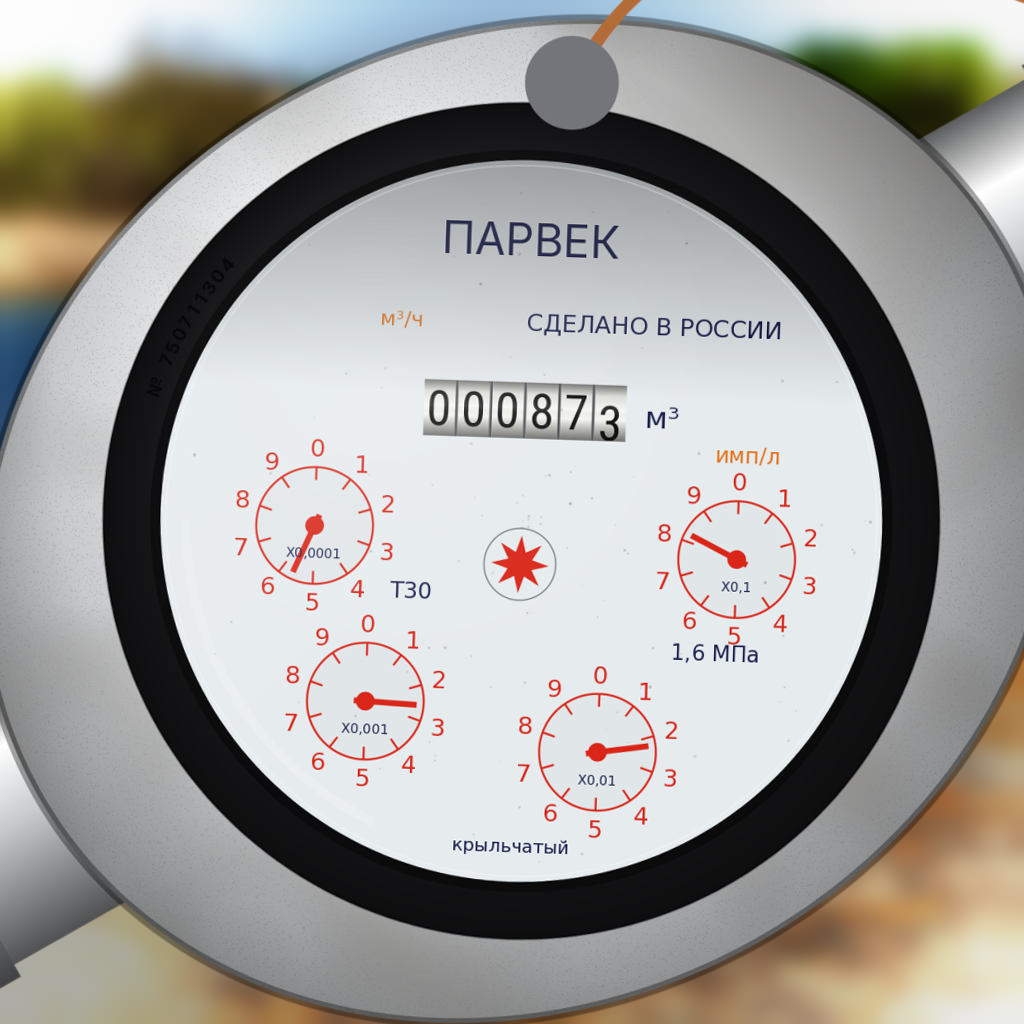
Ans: value=872.8225 unit=m³
